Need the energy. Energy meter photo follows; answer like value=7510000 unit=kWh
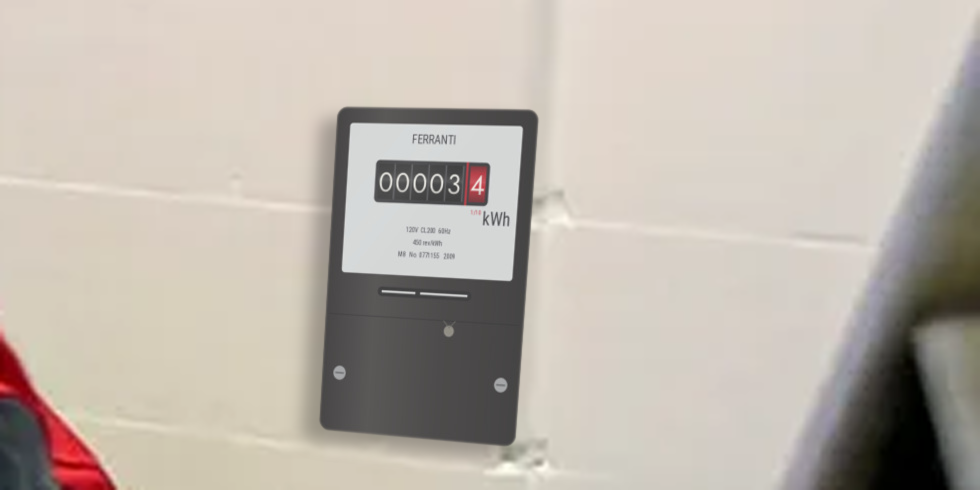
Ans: value=3.4 unit=kWh
